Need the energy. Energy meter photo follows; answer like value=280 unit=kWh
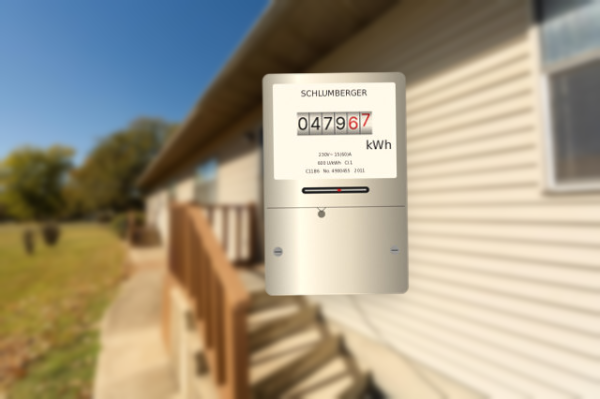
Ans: value=479.67 unit=kWh
